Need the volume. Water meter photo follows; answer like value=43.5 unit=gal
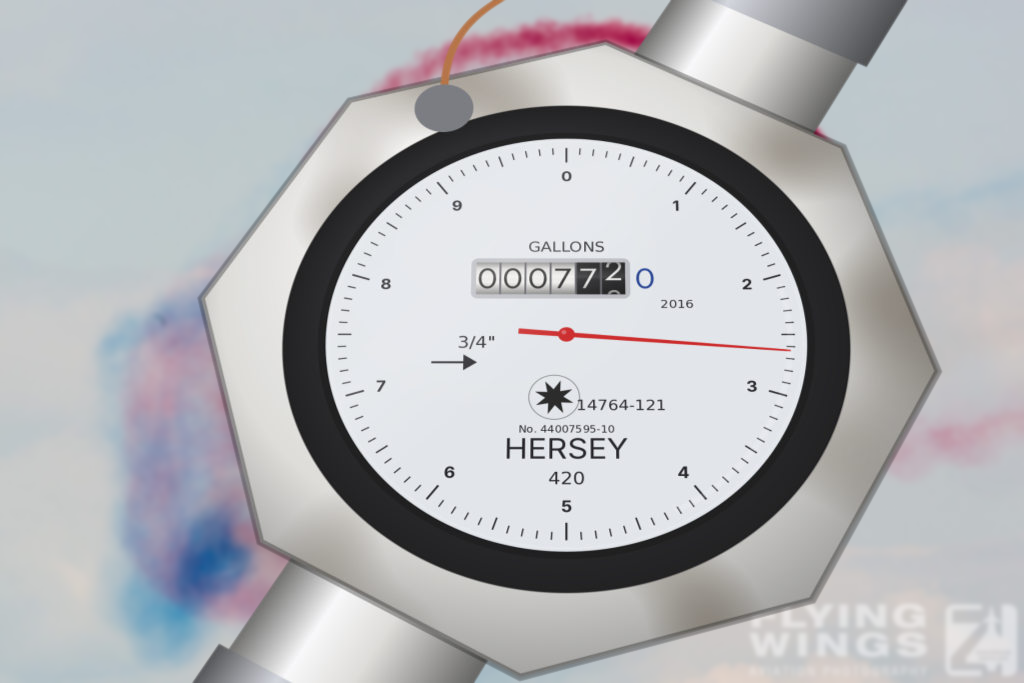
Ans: value=7722.6 unit=gal
